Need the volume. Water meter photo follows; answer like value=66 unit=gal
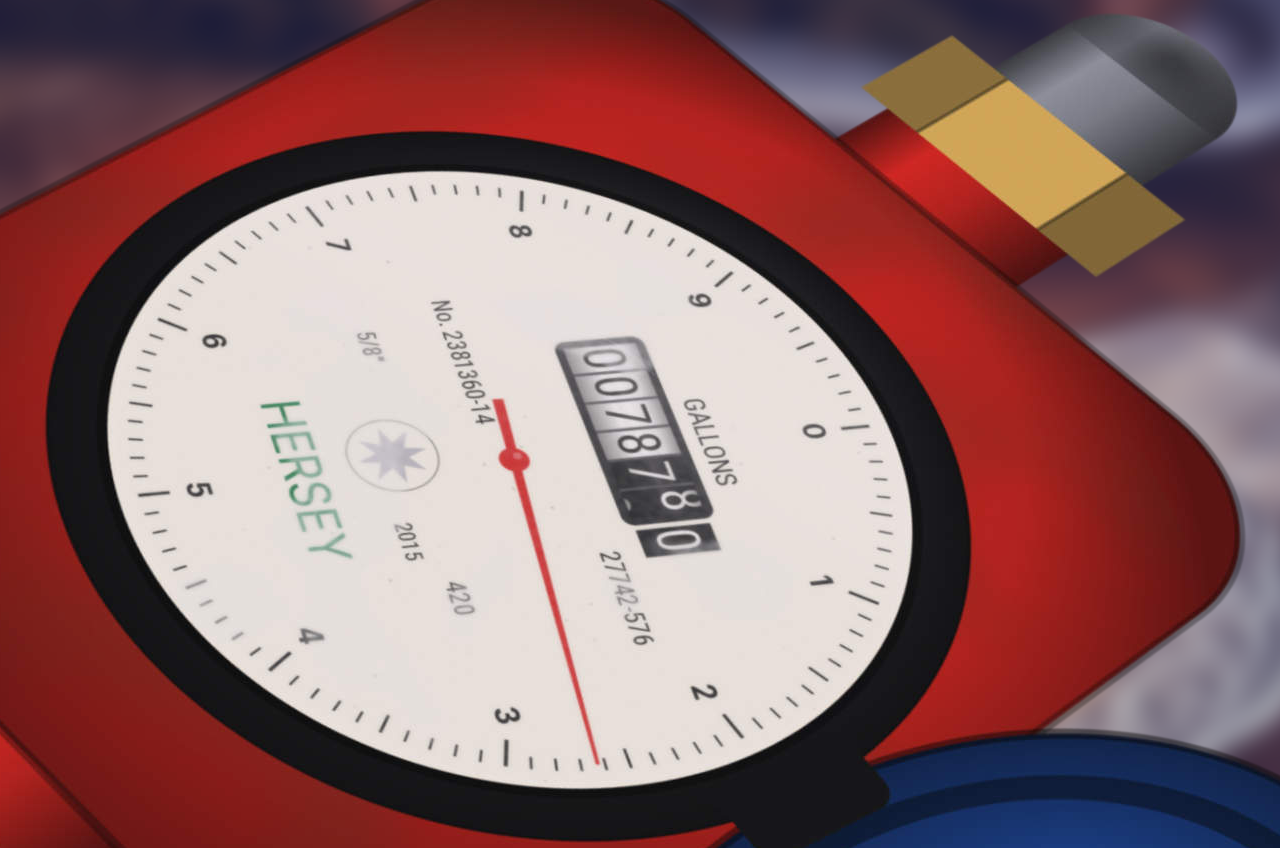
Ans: value=78782.6 unit=gal
